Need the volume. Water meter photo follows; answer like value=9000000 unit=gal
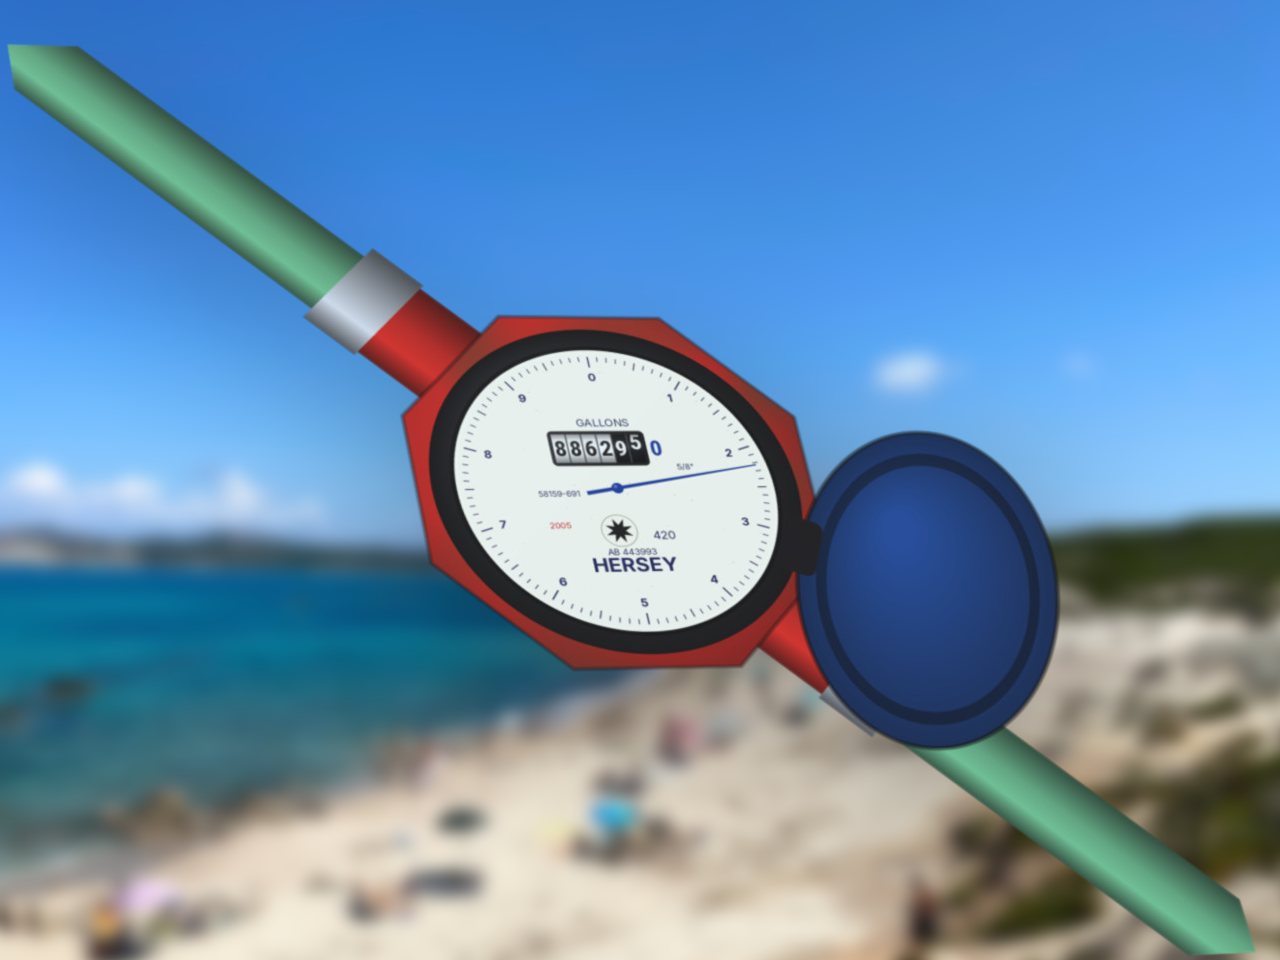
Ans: value=8862952.2 unit=gal
